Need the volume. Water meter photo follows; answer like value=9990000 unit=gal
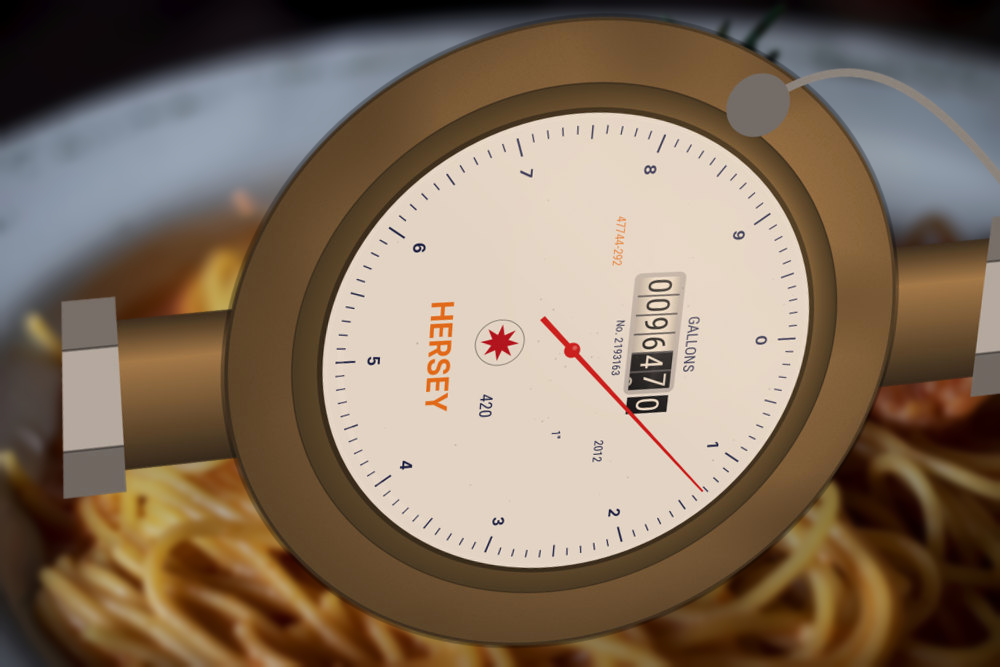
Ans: value=96471.3 unit=gal
